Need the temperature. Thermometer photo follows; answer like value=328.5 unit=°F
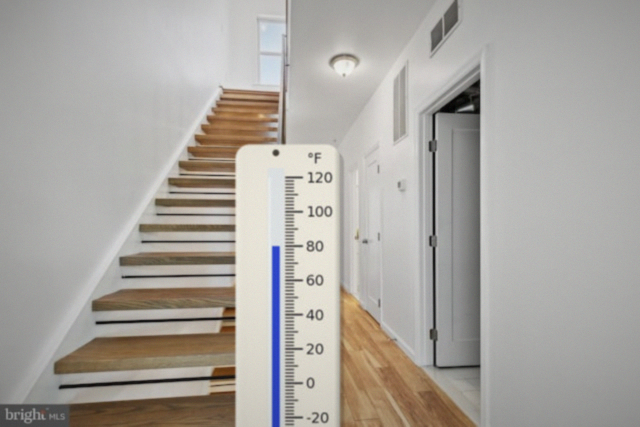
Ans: value=80 unit=°F
